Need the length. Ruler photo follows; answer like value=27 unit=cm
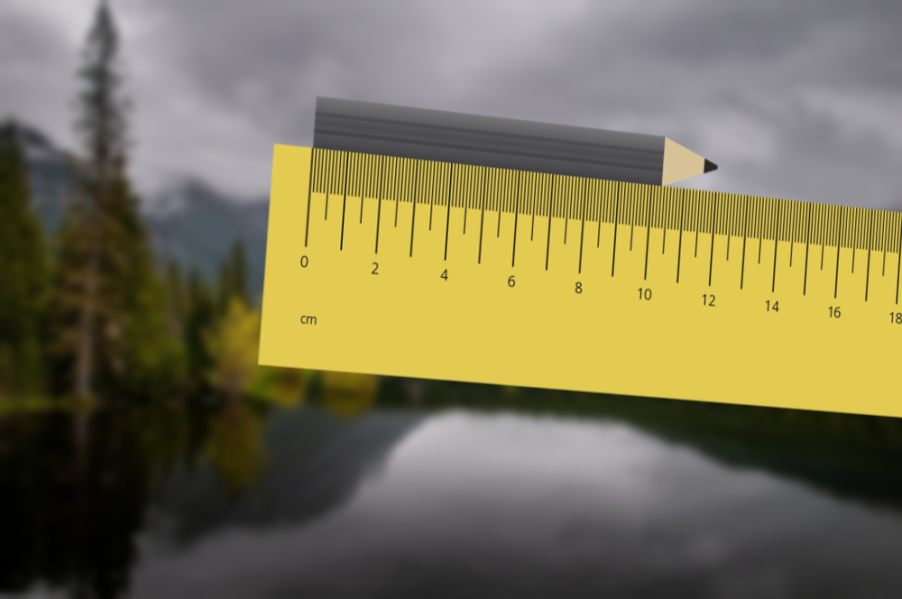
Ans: value=12 unit=cm
